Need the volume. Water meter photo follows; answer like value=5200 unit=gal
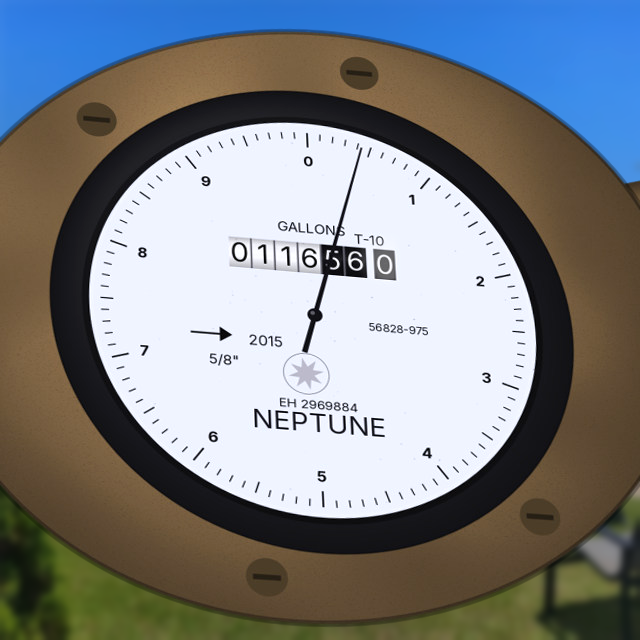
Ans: value=116560.4 unit=gal
